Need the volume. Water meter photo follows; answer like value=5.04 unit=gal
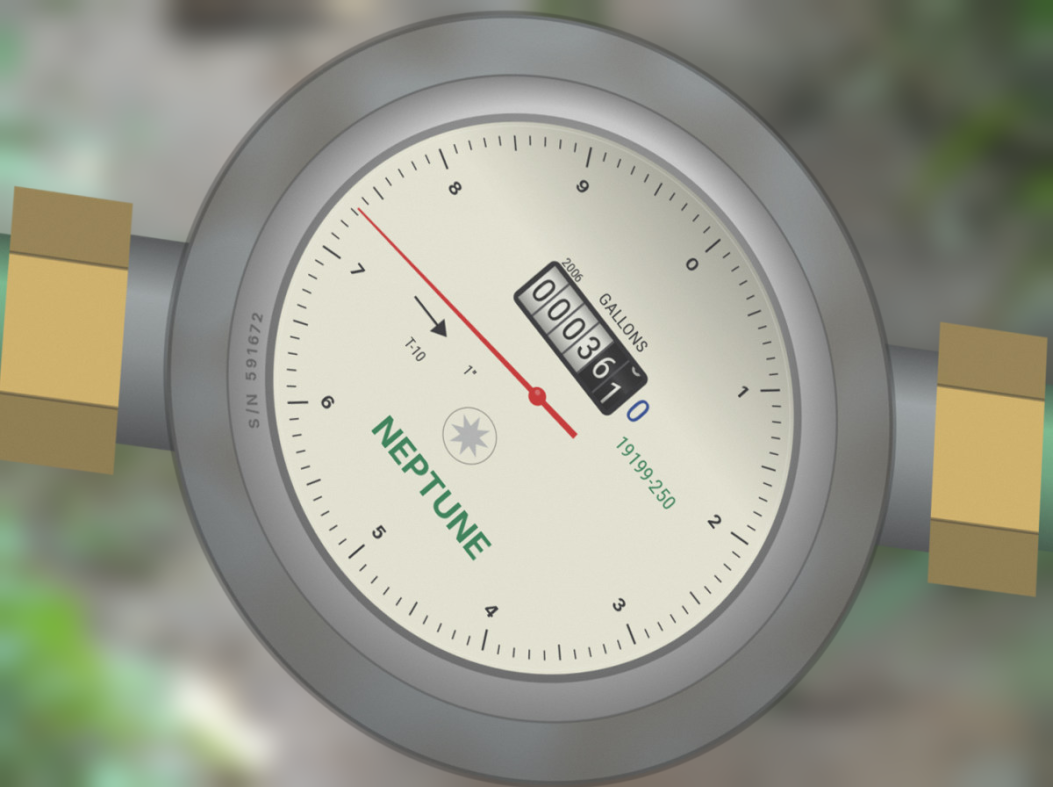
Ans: value=3607.3 unit=gal
